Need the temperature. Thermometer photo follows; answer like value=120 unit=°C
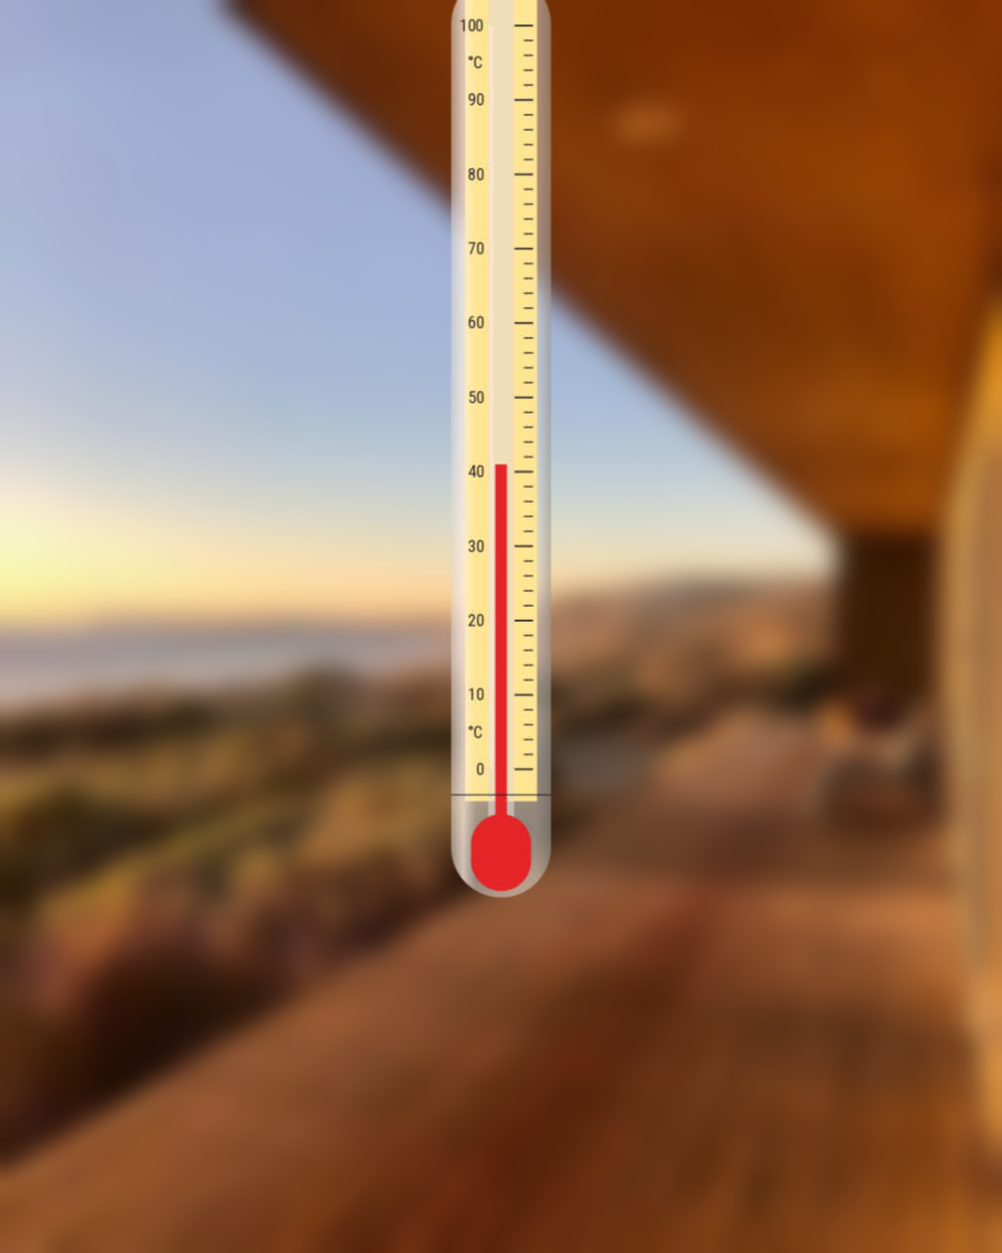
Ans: value=41 unit=°C
